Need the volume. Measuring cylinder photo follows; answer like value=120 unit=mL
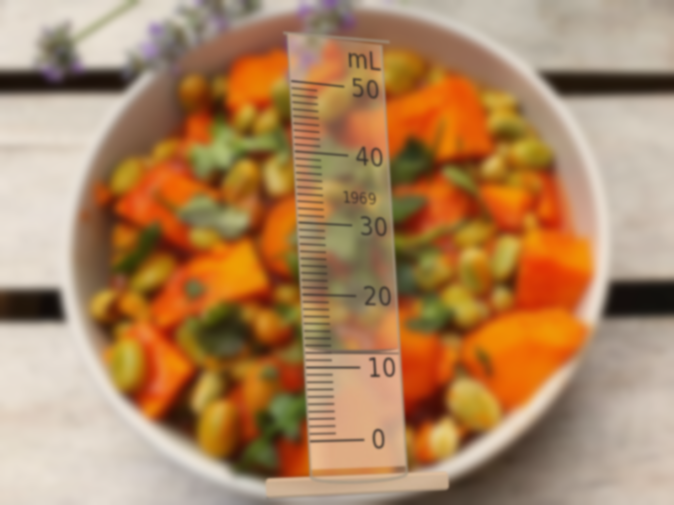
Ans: value=12 unit=mL
